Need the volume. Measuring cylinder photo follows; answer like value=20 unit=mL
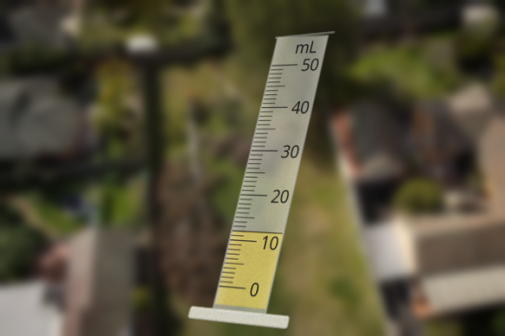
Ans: value=12 unit=mL
